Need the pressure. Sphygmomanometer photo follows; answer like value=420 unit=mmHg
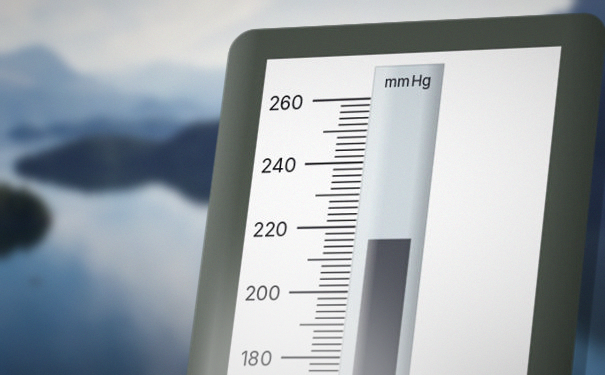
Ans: value=216 unit=mmHg
